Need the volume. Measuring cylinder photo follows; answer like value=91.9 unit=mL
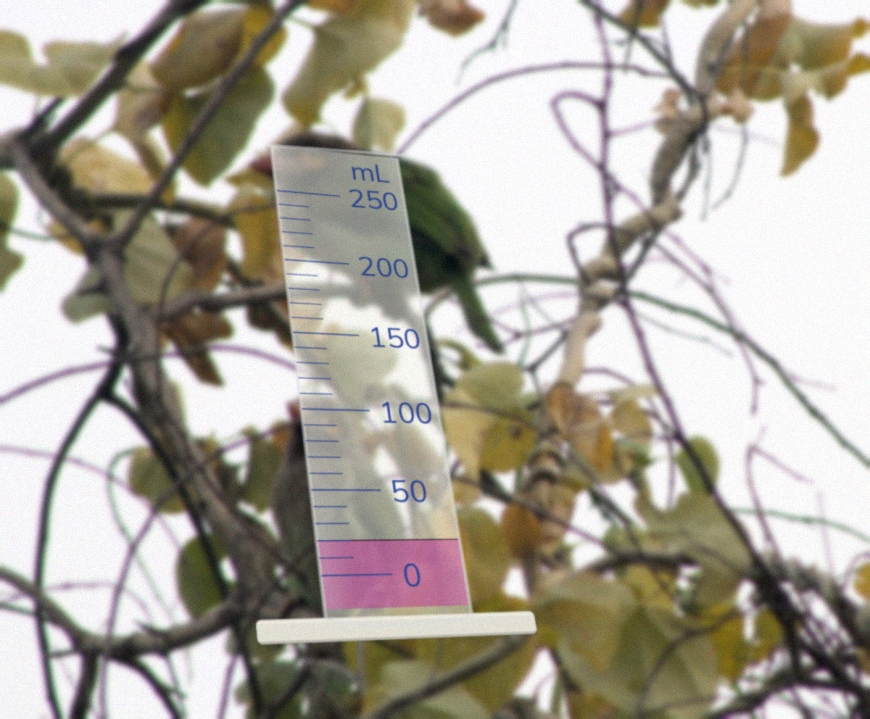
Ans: value=20 unit=mL
